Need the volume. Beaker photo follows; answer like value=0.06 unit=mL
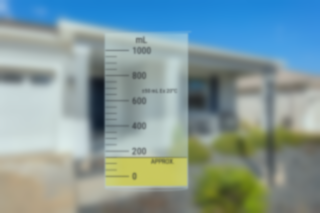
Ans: value=150 unit=mL
